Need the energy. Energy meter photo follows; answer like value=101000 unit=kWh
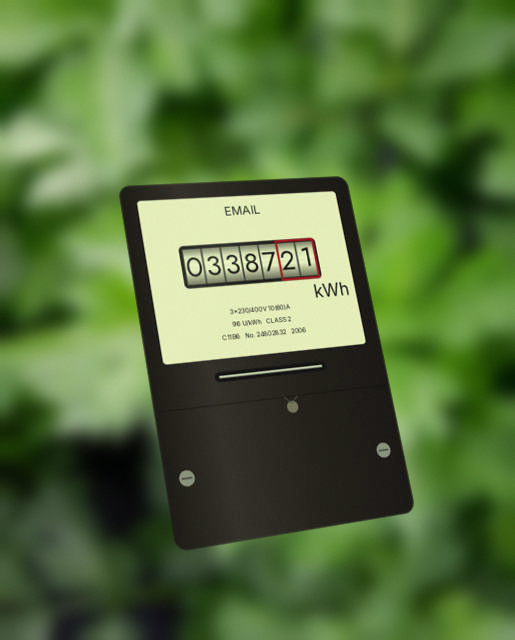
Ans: value=3387.21 unit=kWh
